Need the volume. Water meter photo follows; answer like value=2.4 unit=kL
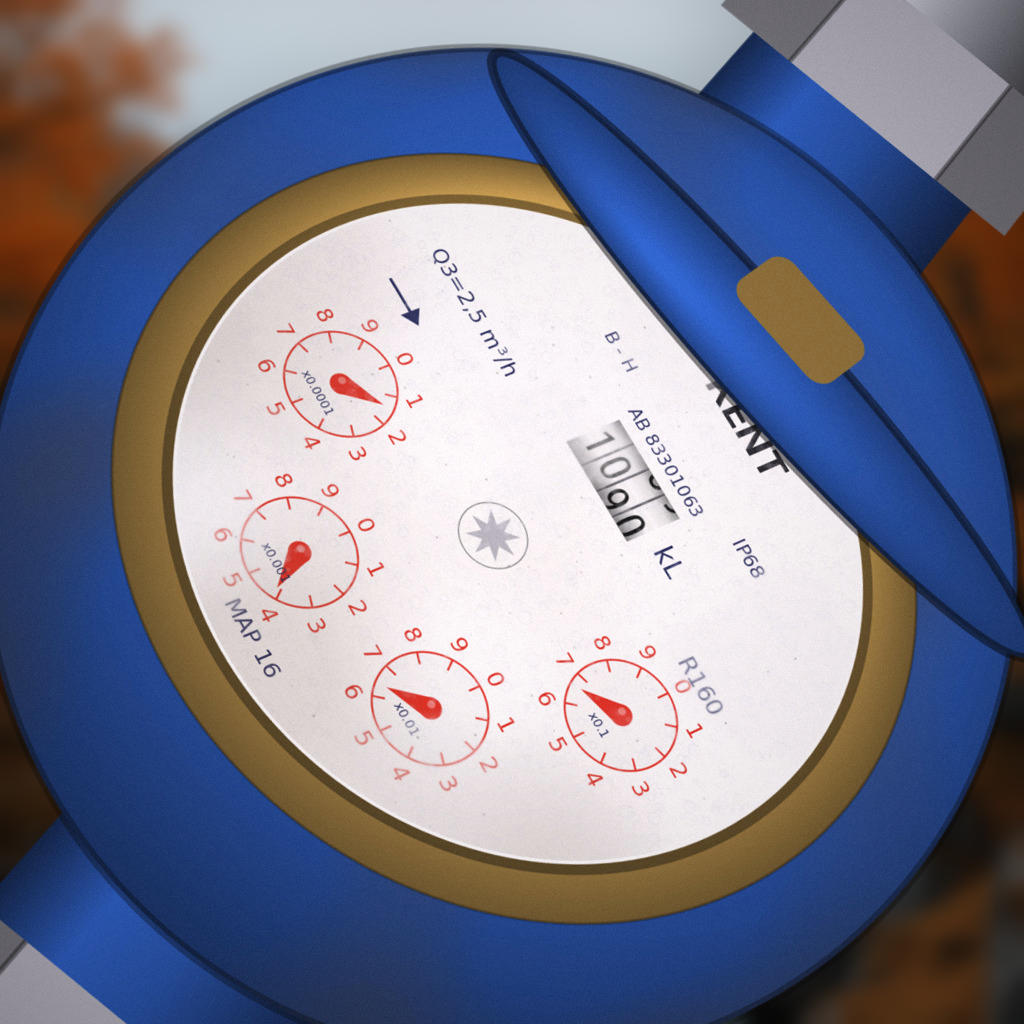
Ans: value=1089.6641 unit=kL
